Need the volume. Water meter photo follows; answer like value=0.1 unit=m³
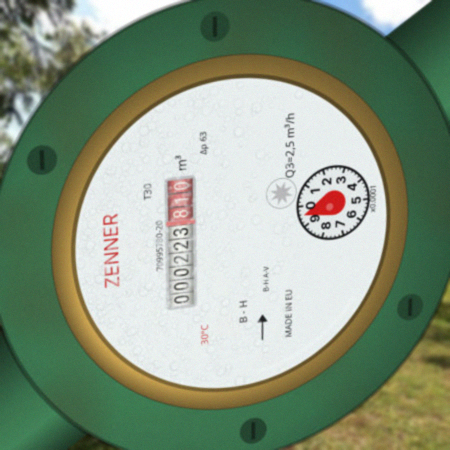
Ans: value=223.8099 unit=m³
